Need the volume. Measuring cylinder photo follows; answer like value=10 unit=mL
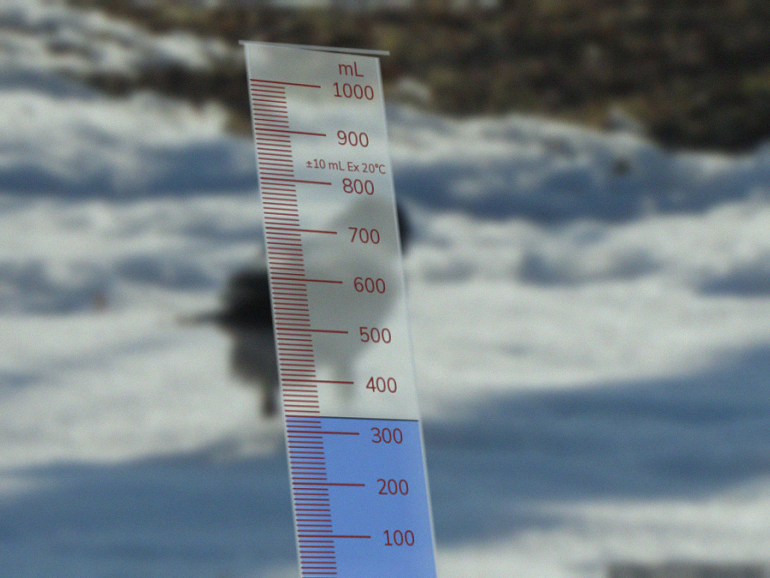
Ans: value=330 unit=mL
